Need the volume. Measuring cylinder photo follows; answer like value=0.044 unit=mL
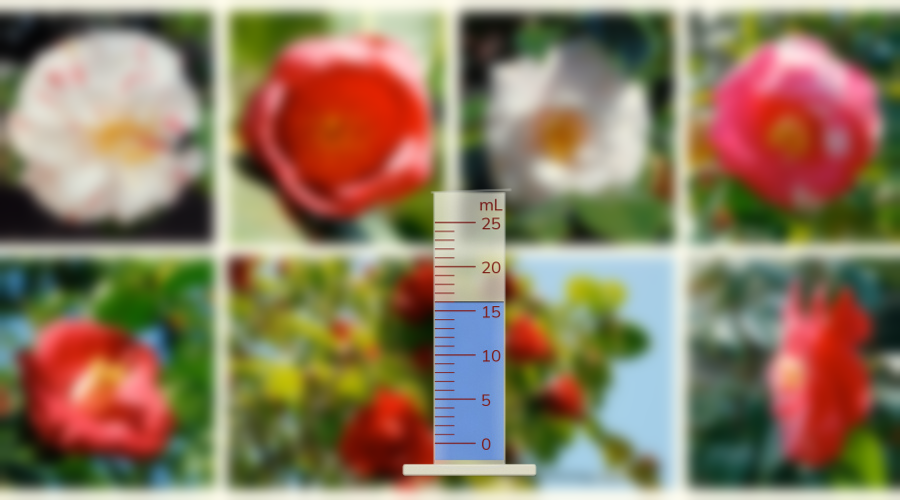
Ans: value=16 unit=mL
